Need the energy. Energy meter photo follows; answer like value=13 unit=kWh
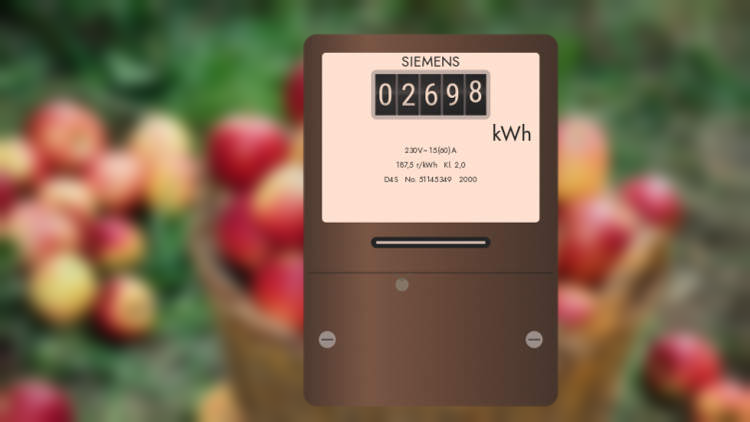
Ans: value=2698 unit=kWh
